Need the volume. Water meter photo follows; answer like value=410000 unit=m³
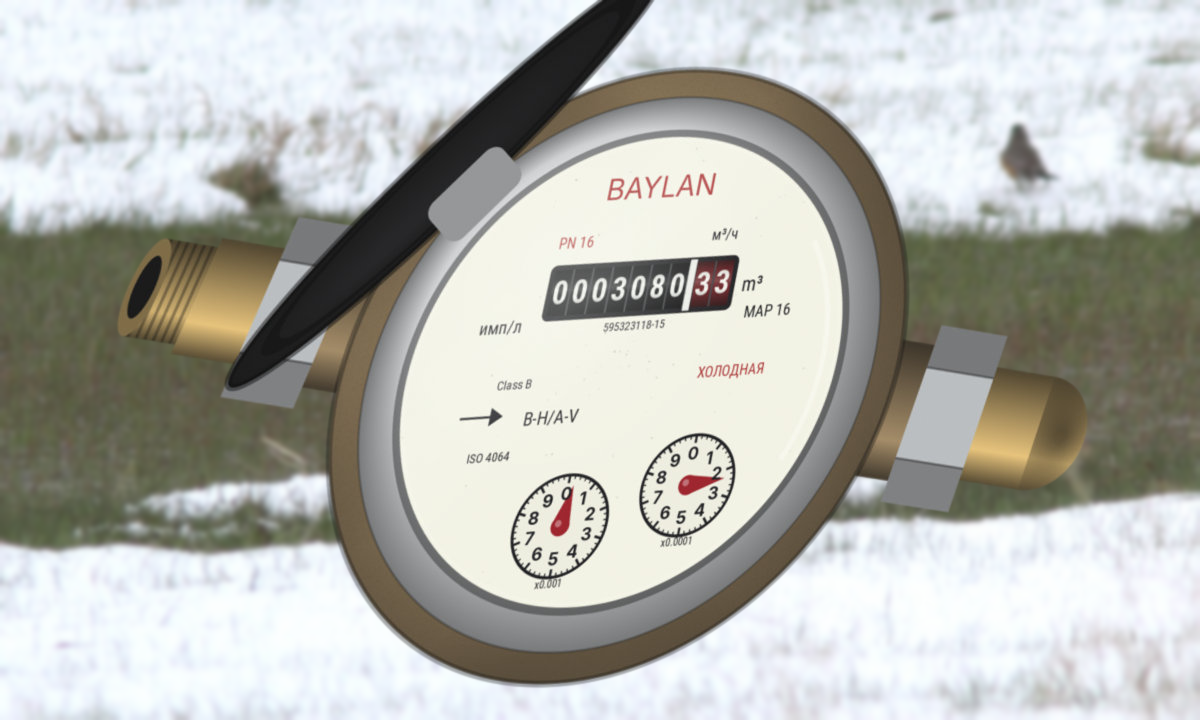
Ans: value=3080.3302 unit=m³
